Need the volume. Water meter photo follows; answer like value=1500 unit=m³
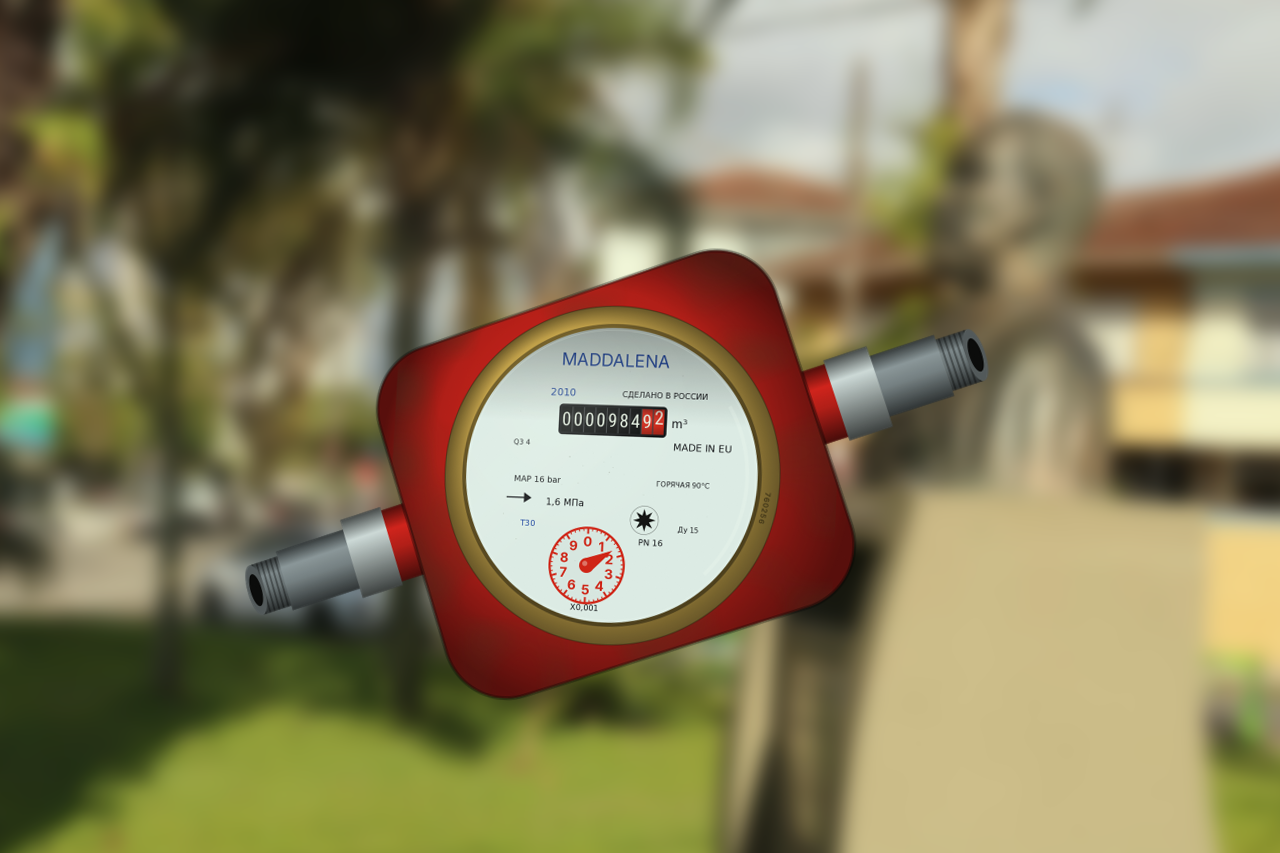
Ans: value=984.921 unit=m³
